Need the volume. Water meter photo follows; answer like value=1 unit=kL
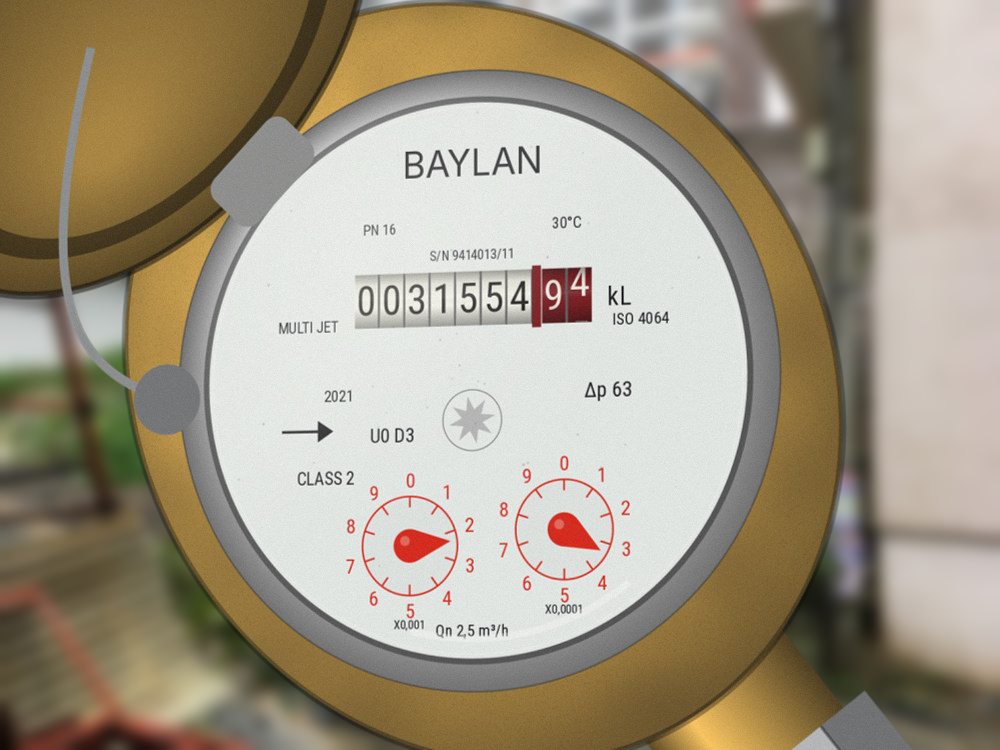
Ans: value=31554.9423 unit=kL
